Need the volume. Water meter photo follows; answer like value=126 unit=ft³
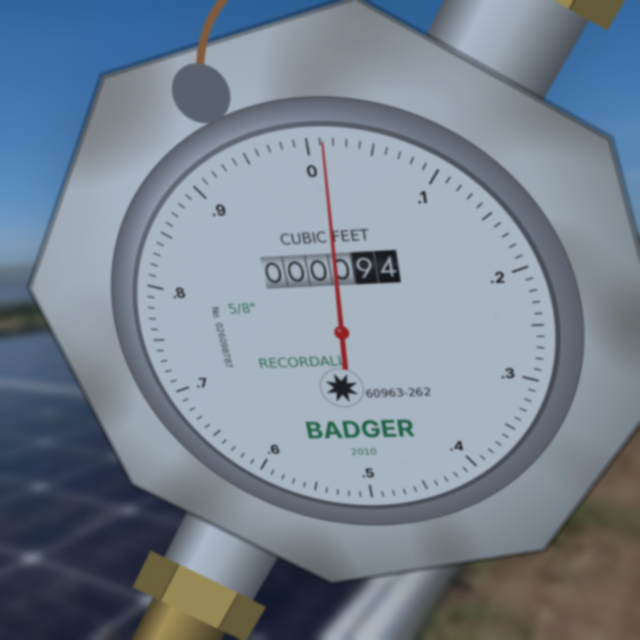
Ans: value=94.01 unit=ft³
